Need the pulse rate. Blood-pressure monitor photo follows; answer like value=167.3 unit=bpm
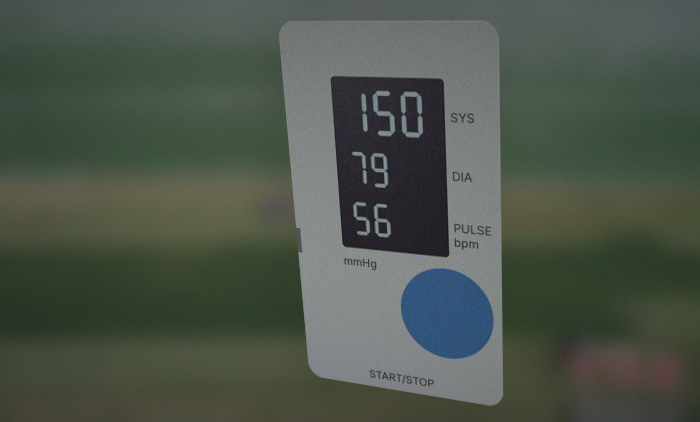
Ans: value=56 unit=bpm
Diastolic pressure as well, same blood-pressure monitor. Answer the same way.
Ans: value=79 unit=mmHg
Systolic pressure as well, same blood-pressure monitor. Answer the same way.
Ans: value=150 unit=mmHg
